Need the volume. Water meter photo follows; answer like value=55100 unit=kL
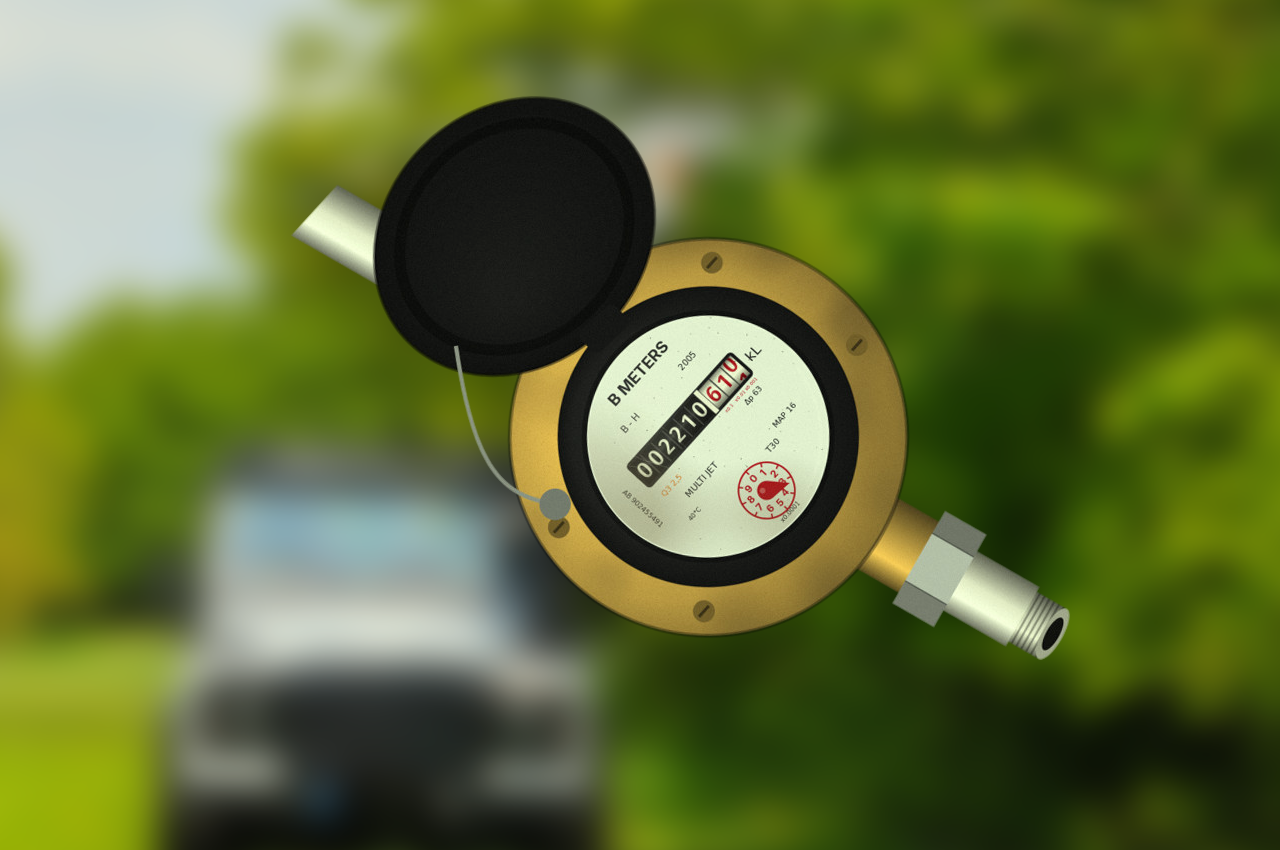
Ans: value=2210.6103 unit=kL
